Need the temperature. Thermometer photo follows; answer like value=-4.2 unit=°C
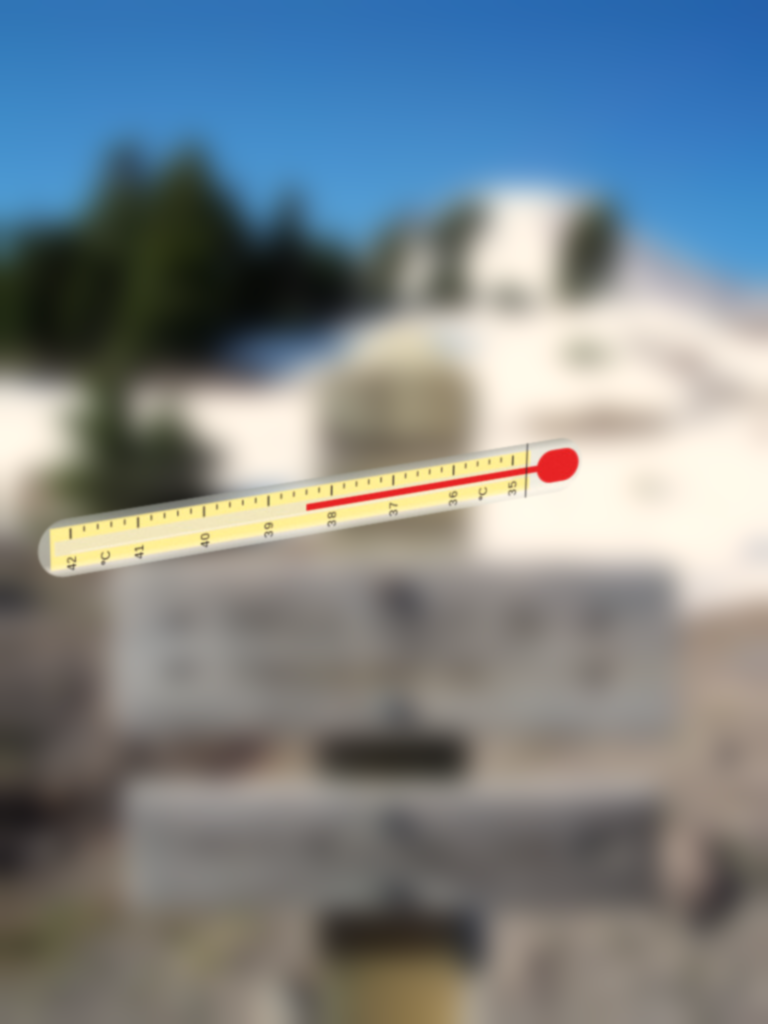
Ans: value=38.4 unit=°C
